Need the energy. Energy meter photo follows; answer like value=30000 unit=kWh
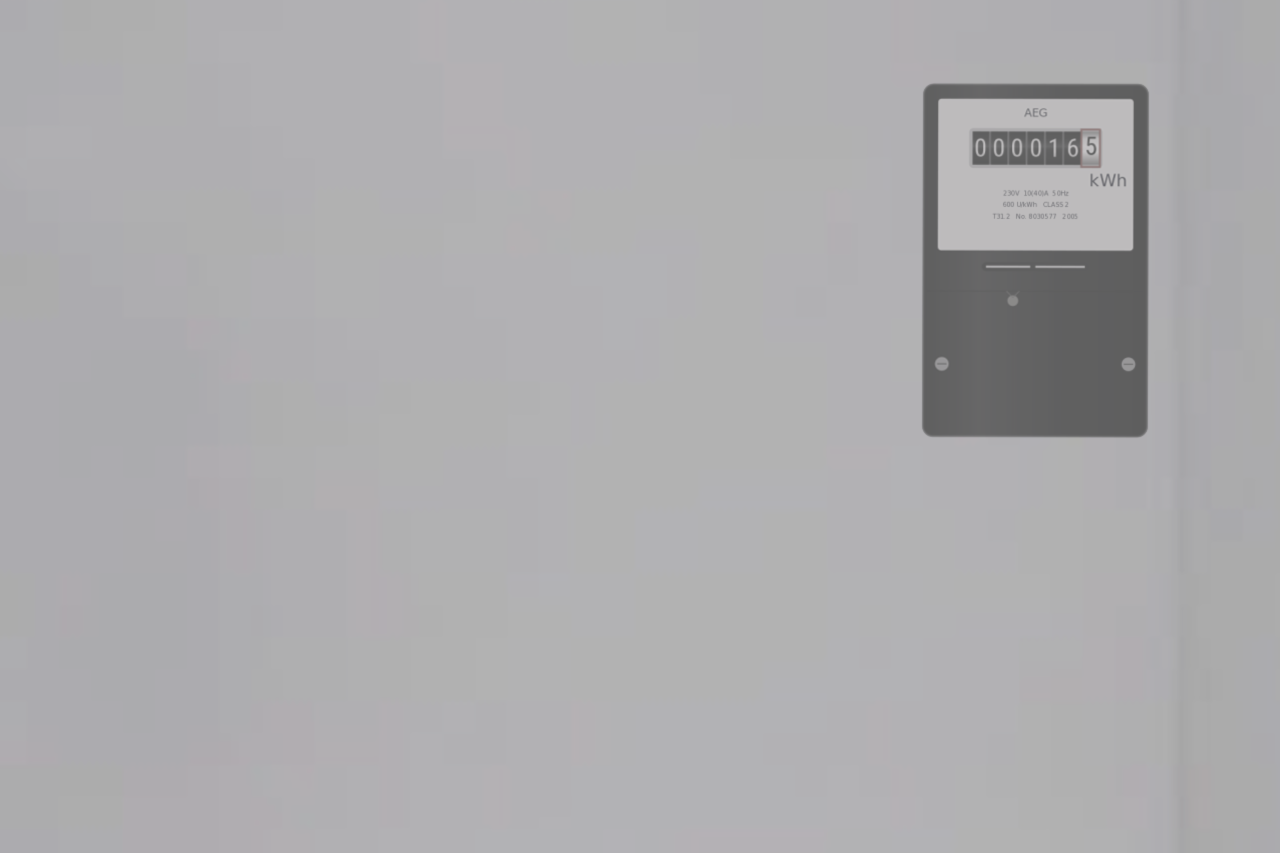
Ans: value=16.5 unit=kWh
